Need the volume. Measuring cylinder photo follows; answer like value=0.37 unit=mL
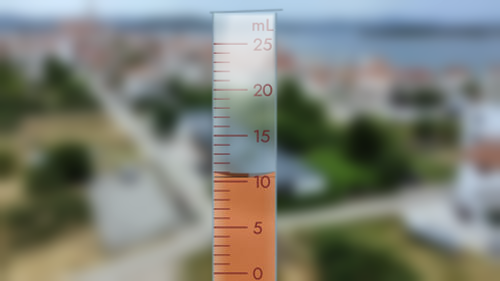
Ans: value=10.5 unit=mL
